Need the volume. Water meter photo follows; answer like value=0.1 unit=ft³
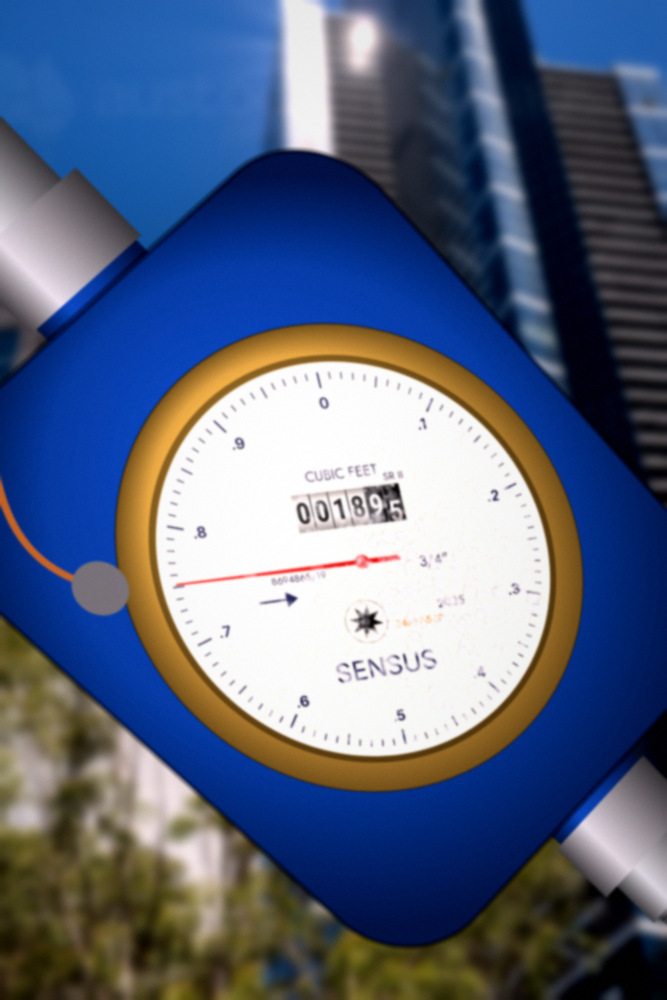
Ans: value=1894.75 unit=ft³
